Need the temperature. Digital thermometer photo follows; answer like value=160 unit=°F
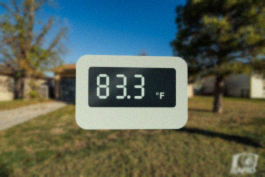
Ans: value=83.3 unit=°F
